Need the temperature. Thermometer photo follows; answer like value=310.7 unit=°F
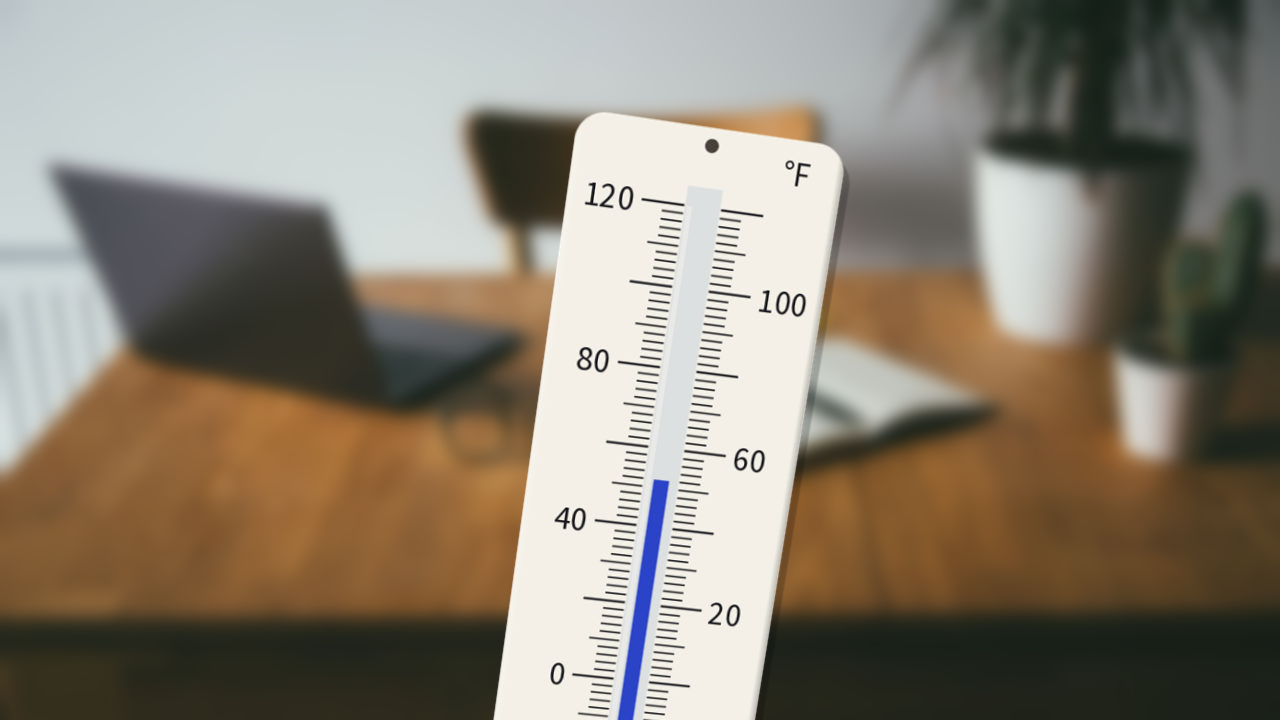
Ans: value=52 unit=°F
